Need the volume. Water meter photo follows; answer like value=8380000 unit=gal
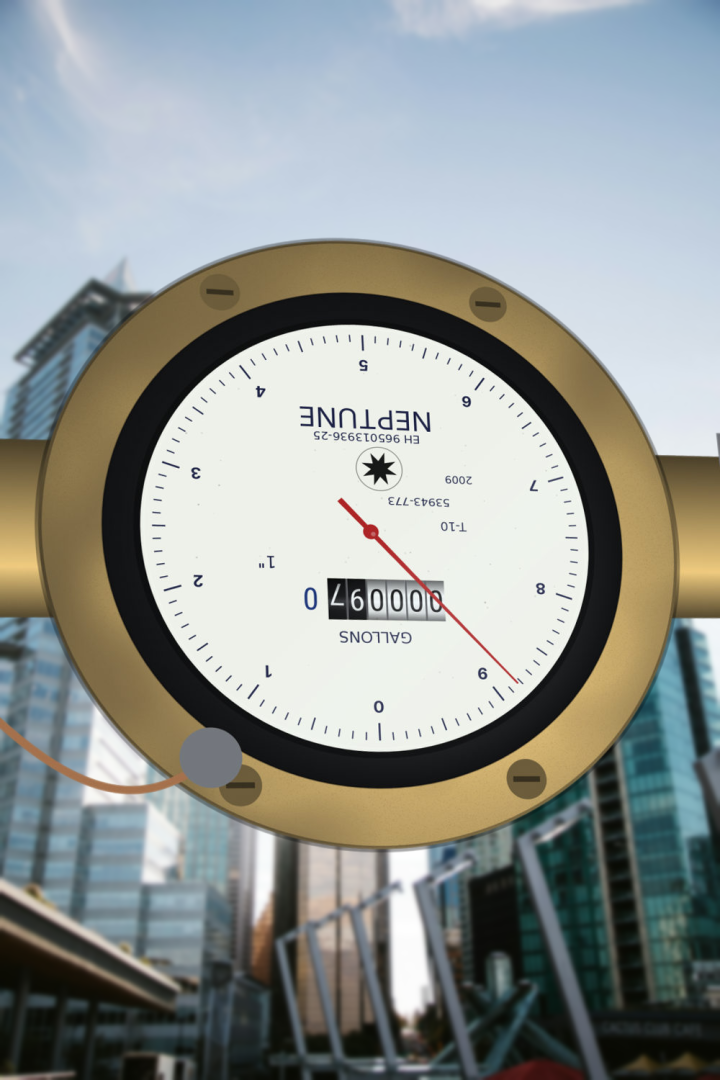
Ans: value=968.8 unit=gal
